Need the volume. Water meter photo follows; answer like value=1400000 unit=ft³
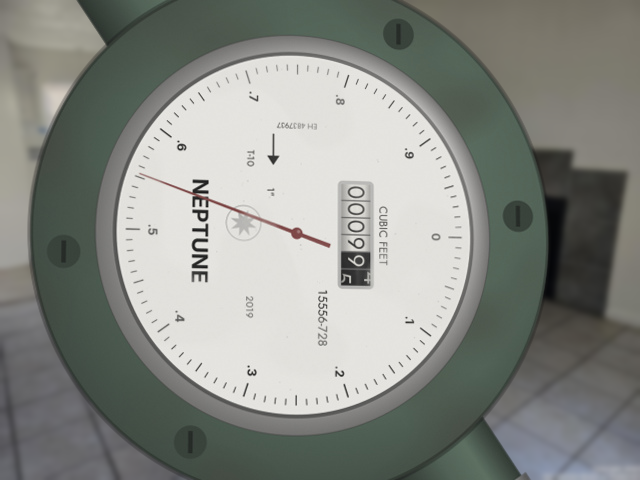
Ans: value=994.55 unit=ft³
